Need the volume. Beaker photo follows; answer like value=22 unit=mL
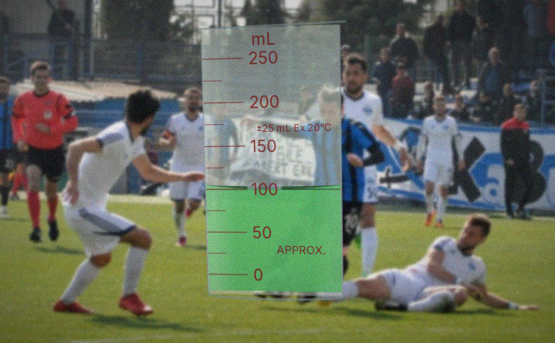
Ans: value=100 unit=mL
